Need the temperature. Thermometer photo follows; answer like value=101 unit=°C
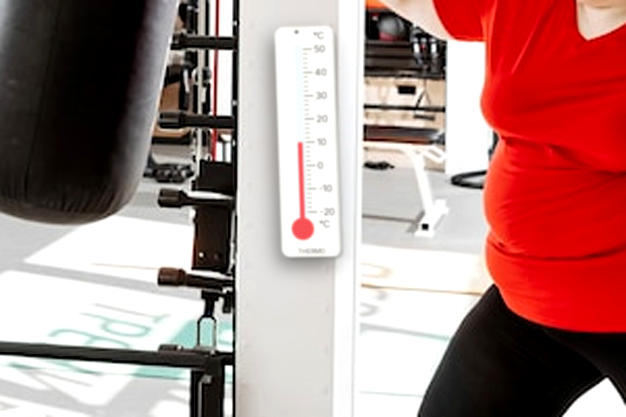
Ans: value=10 unit=°C
